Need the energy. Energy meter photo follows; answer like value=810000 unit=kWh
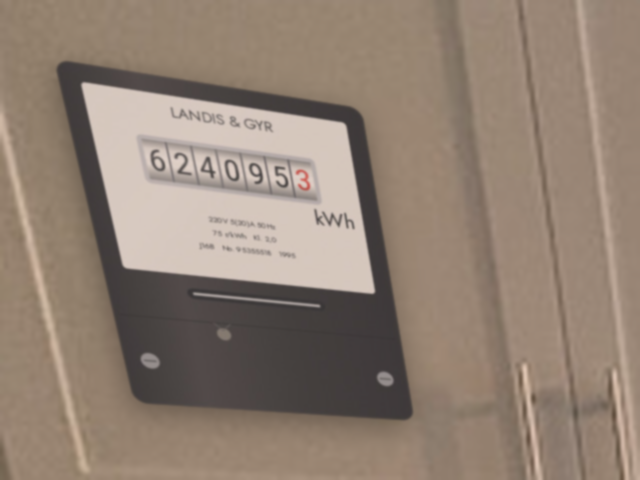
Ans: value=624095.3 unit=kWh
